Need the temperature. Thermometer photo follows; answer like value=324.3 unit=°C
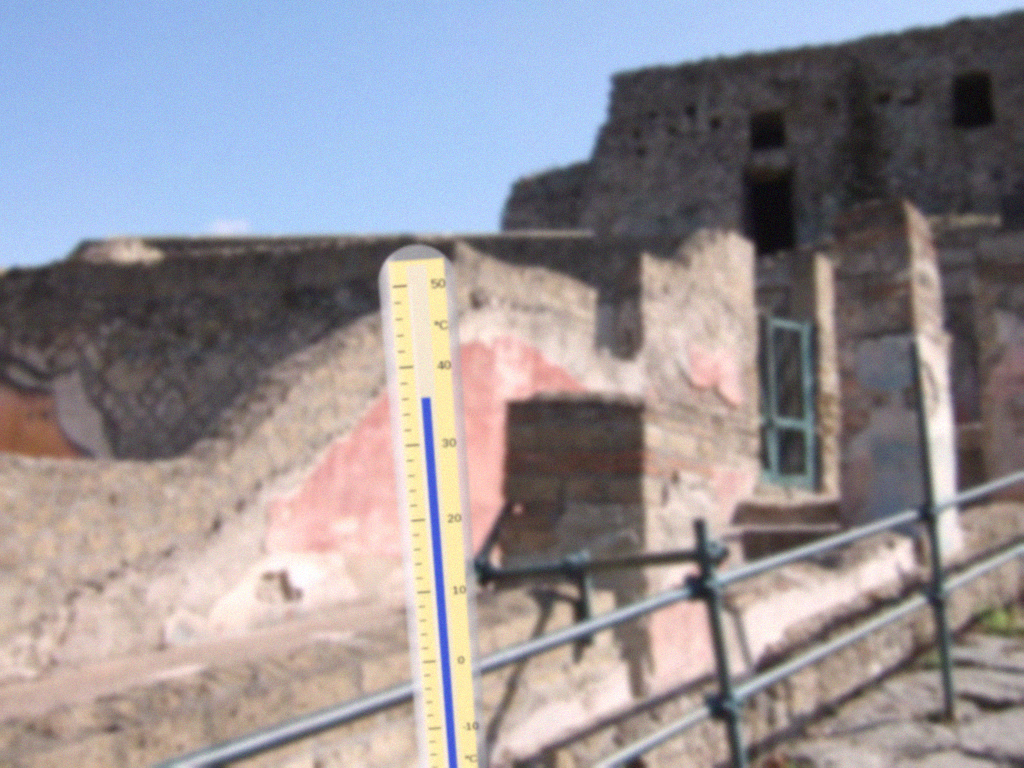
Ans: value=36 unit=°C
